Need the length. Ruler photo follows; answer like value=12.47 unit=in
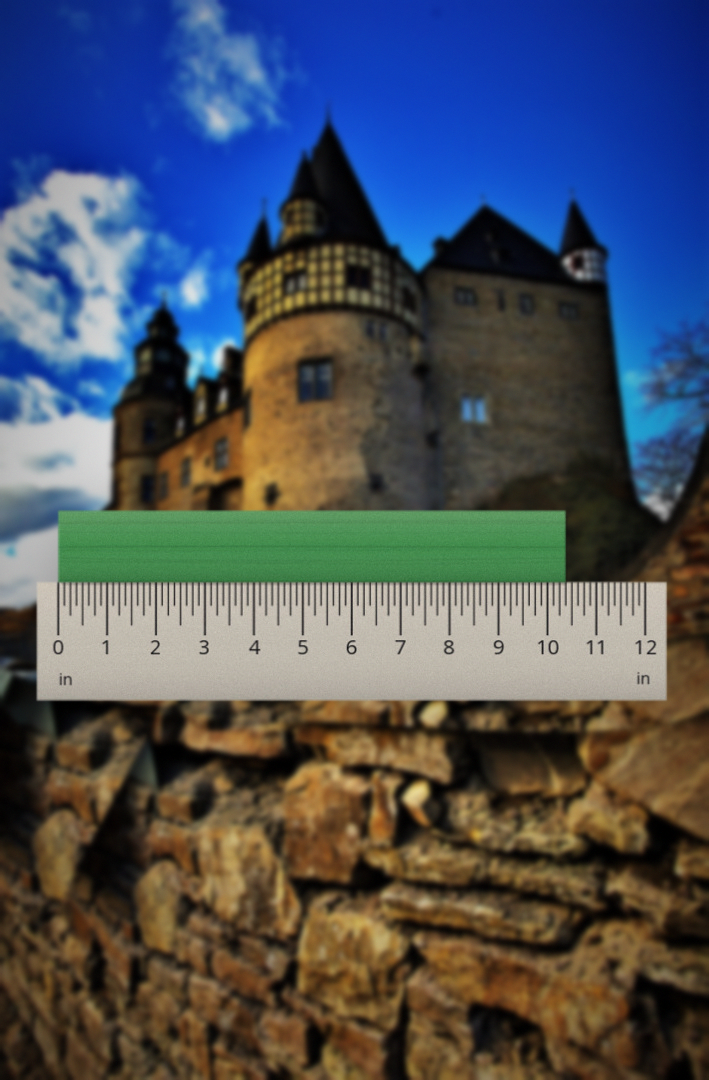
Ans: value=10.375 unit=in
